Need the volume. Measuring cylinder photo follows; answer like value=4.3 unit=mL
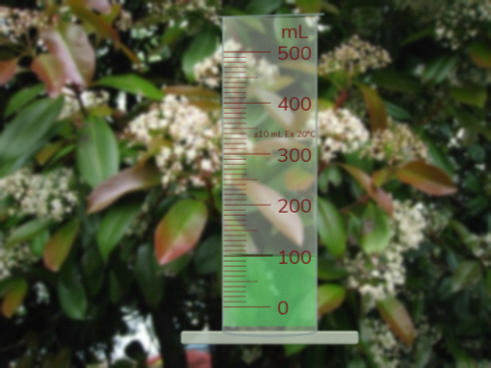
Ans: value=100 unit=mL
